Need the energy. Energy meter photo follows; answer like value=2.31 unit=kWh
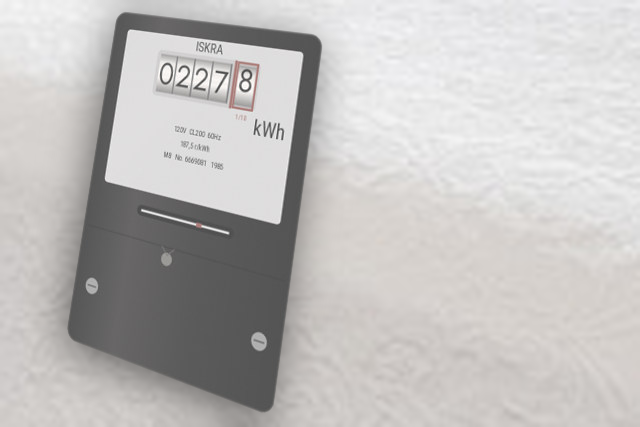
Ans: value=227.8 unit=kWh
